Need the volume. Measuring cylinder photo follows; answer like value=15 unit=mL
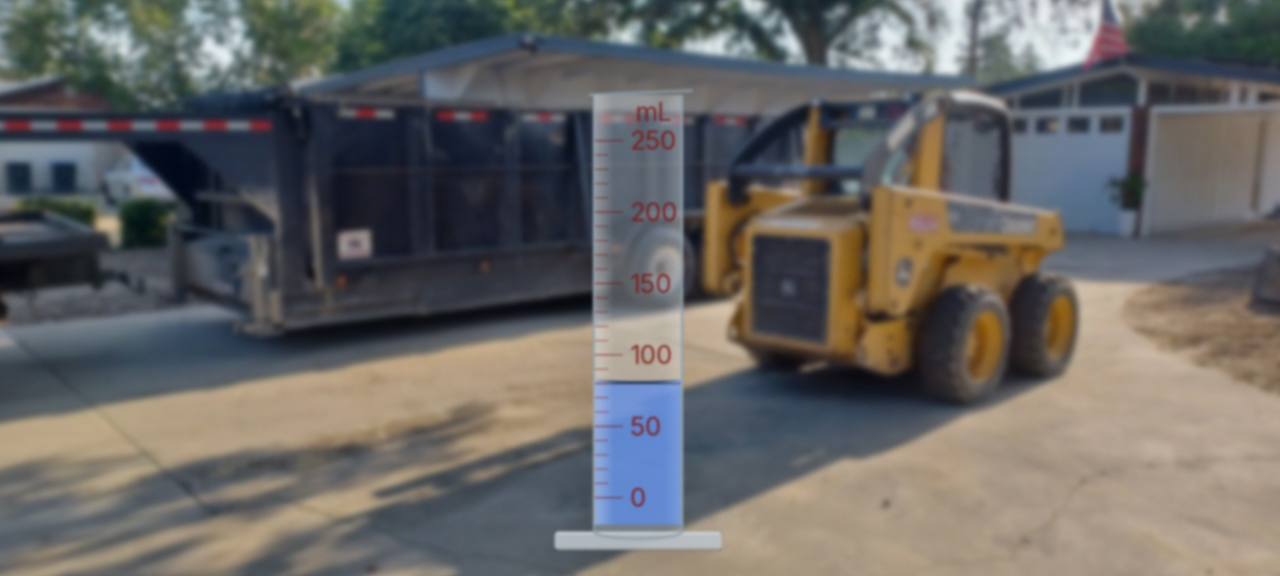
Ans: value=80 unit=mL
